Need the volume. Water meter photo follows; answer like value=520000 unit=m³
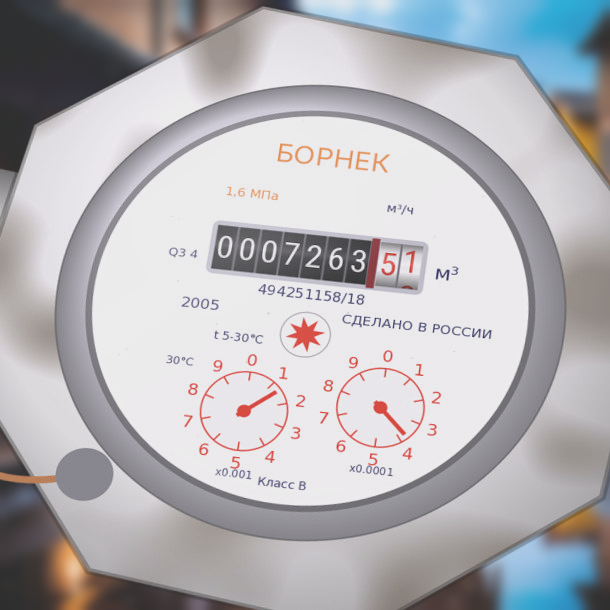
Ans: value=7263.5113 unit=m³
